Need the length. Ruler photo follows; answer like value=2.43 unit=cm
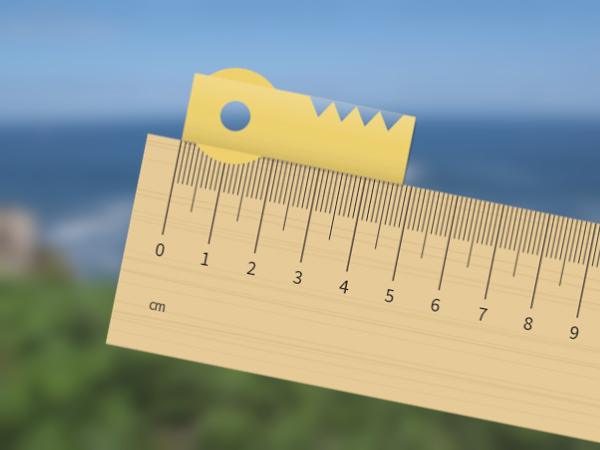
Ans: value=4.8 unit=cm
